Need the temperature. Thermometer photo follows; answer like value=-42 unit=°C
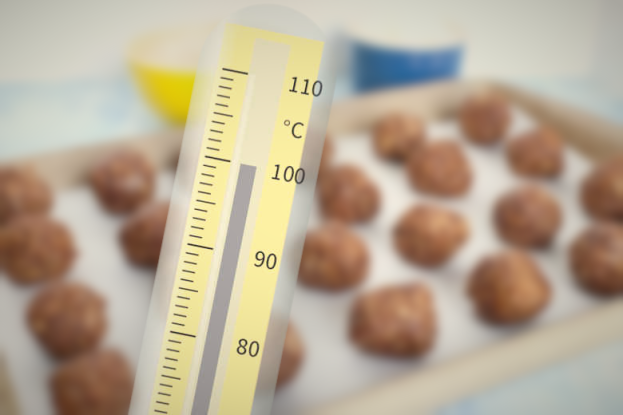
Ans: value=100 unit=°C
